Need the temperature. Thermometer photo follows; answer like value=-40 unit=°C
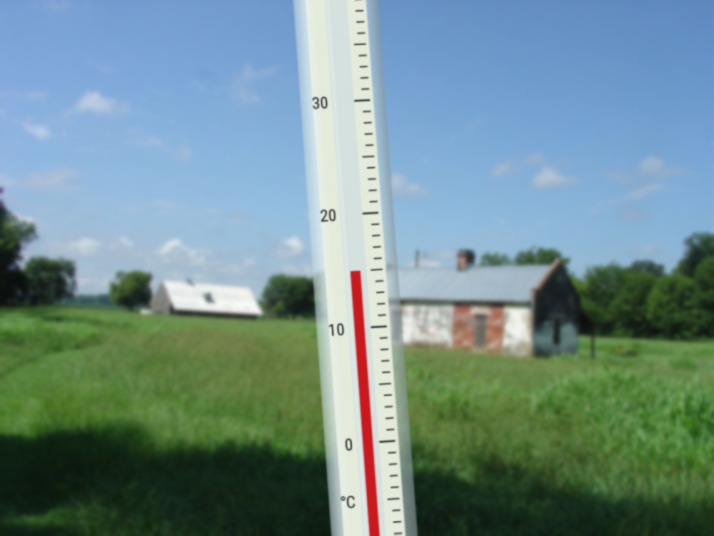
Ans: value=15 unit=°C
